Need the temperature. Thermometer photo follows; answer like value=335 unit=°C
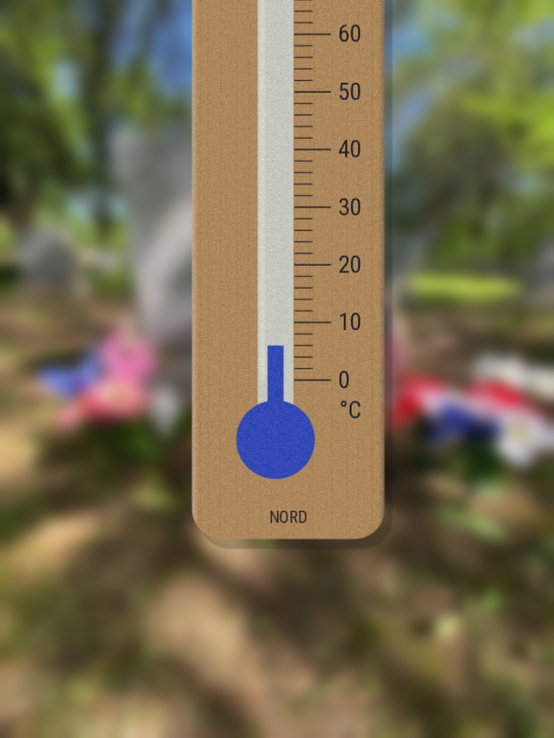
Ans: value=6 unit=°C
